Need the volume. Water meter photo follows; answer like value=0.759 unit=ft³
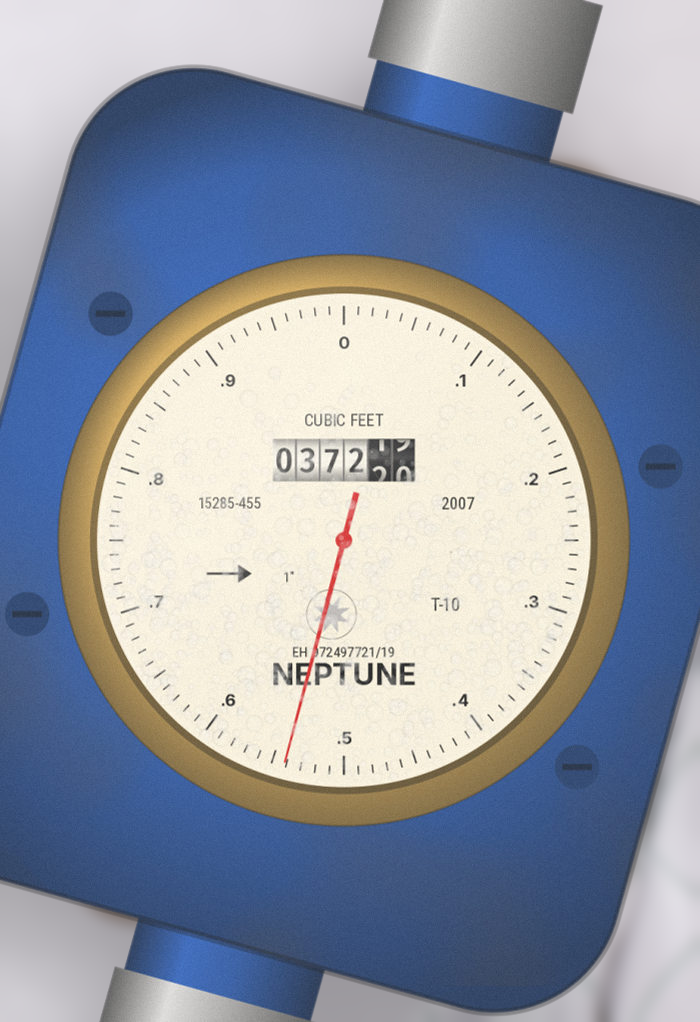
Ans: value=37219.54 unit=ft³
